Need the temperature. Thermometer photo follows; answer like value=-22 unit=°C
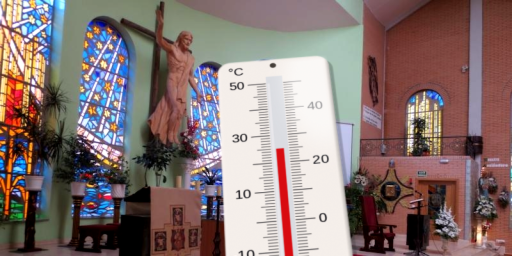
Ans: value=25 unit=°C
